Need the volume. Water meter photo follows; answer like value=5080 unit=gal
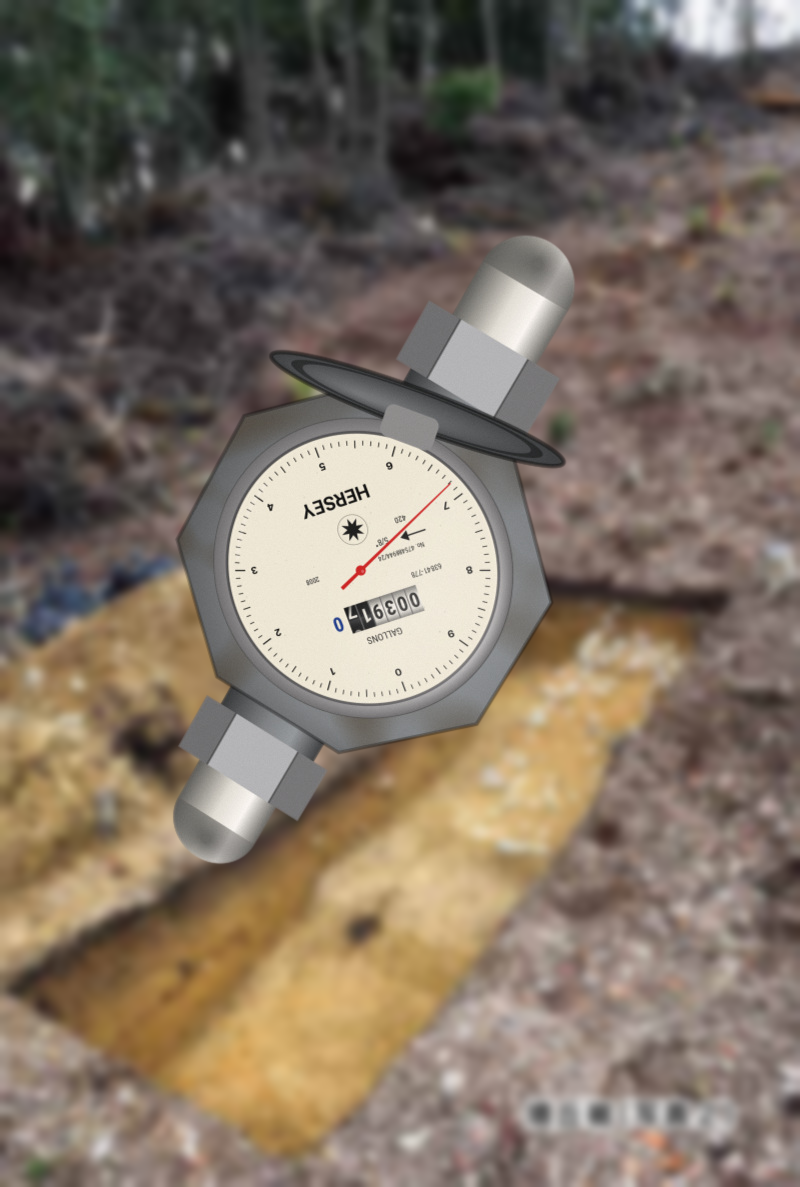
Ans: value=39166.8 unit=gal
